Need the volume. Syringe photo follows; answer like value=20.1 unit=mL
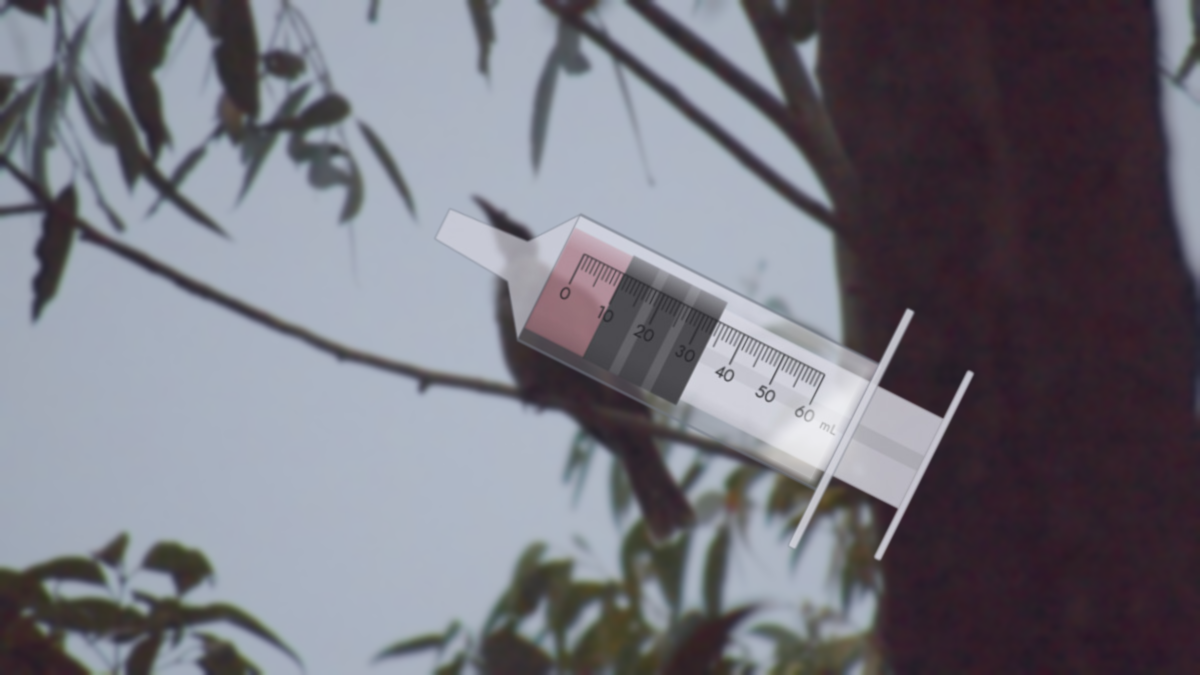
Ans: value=10 unit=mL
